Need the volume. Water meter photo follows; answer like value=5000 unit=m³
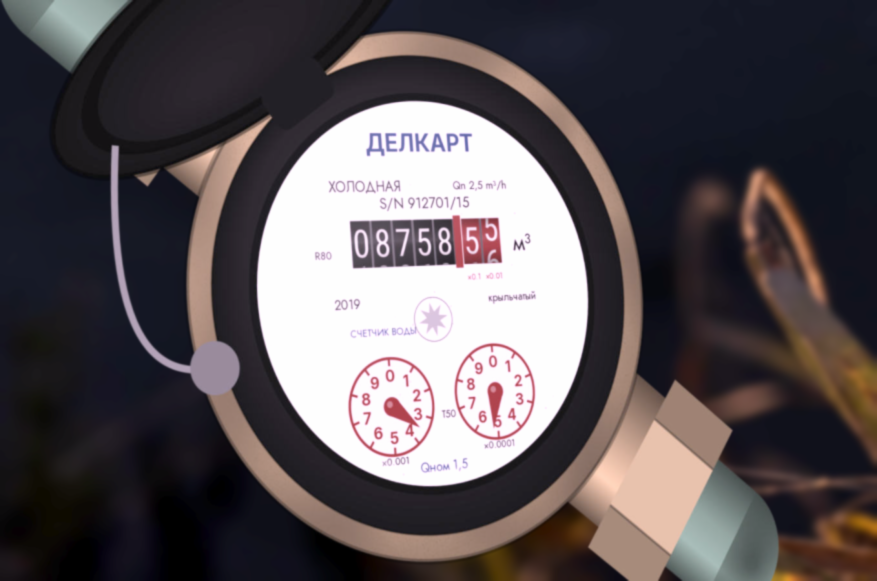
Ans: value=8758.5535 unit=m³
